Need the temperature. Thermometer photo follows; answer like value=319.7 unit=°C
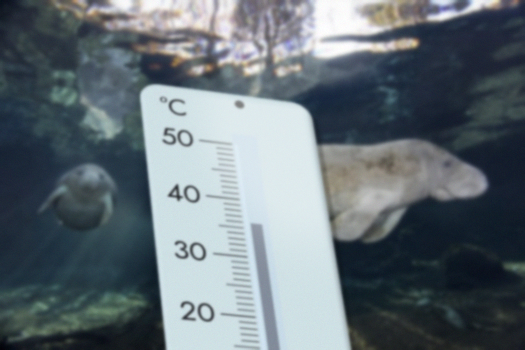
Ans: value=36 unit=°C
